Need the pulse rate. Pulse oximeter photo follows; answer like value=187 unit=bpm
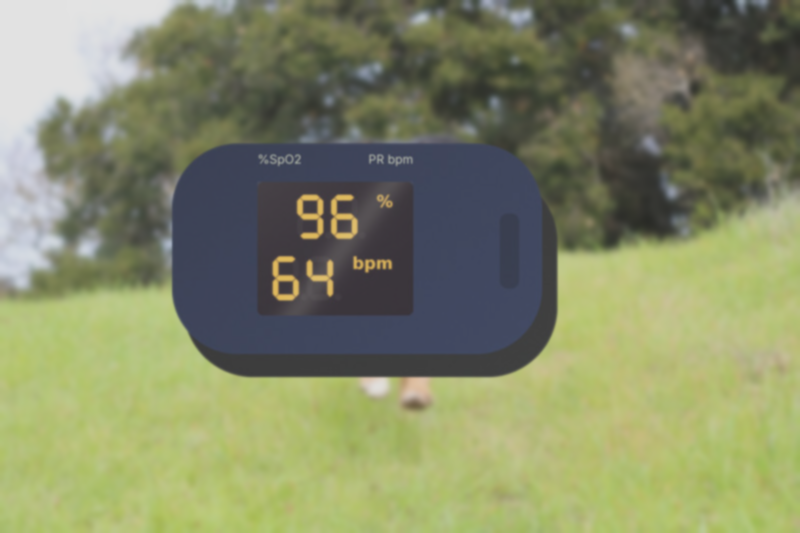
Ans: value=64 unit=bpm
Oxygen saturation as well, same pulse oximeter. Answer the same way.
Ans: value=96 unit=%
